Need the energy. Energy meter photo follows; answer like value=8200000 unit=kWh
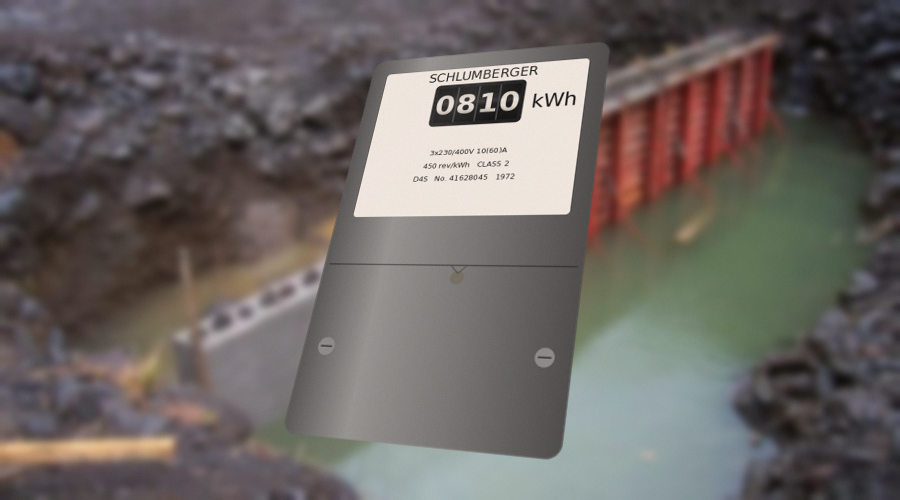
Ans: value=810 unit=kWh
